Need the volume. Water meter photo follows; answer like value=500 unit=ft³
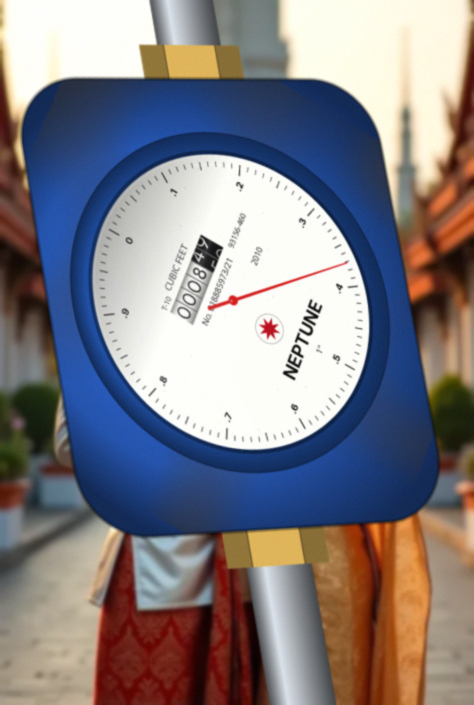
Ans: value=849.37 unit=ft³
